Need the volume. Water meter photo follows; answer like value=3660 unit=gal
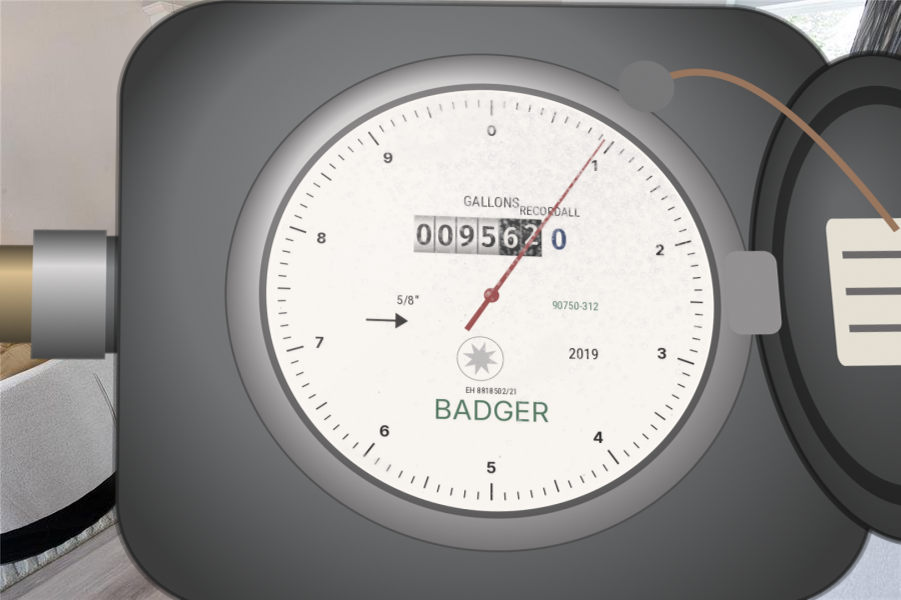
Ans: value=95620.9 unit=gal
